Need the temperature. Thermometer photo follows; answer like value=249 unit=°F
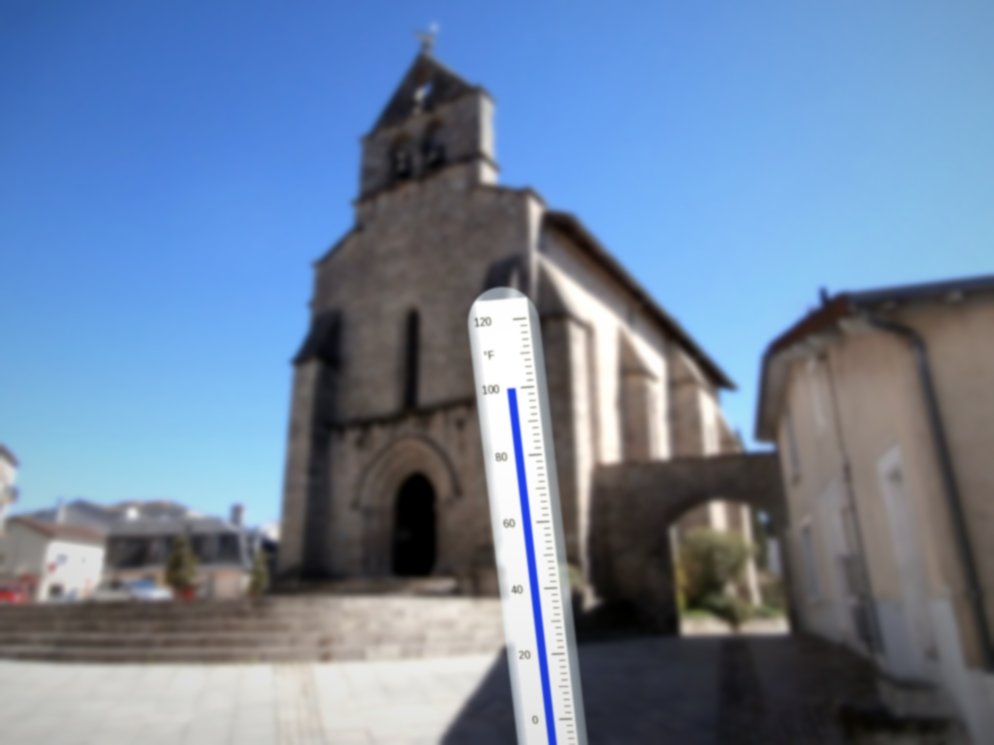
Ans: value=100 unit=°F
